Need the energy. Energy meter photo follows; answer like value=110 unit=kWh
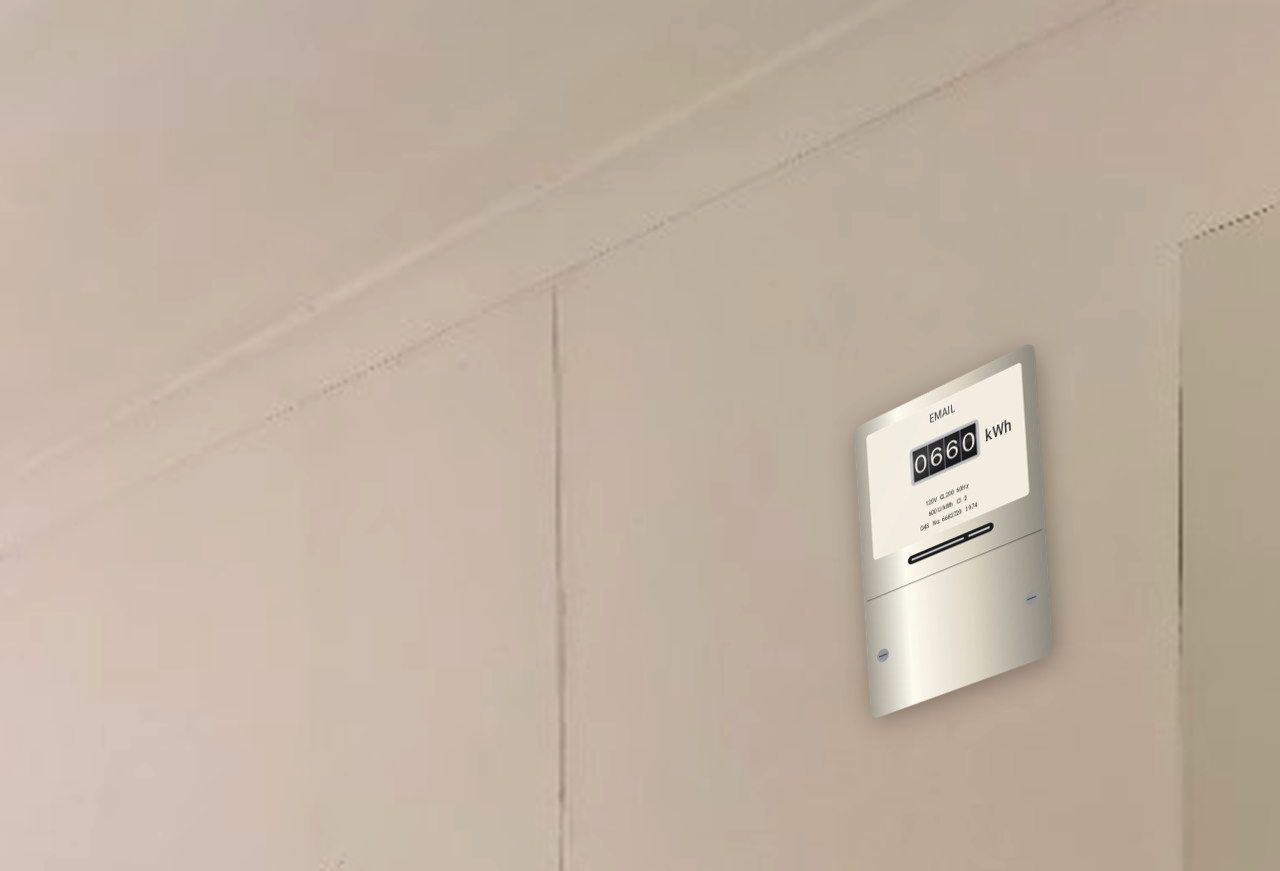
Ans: value=660 unit=kWh
